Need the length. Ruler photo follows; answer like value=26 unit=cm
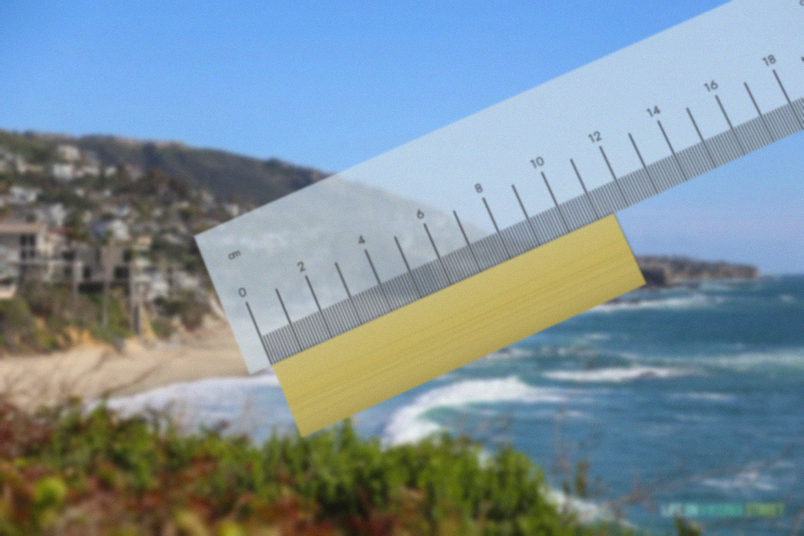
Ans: value=11.5 unit=cm
